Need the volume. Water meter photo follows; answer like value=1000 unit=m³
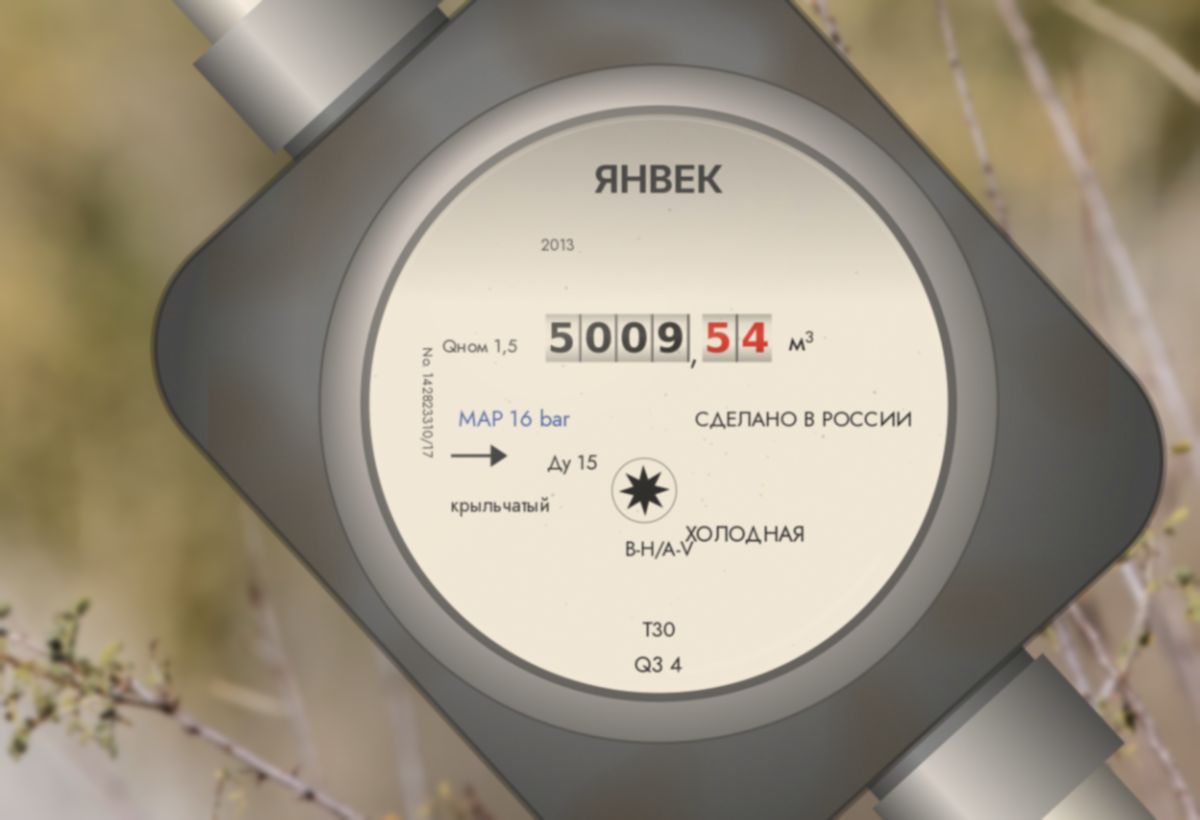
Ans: value=5009.54 unit=m³
